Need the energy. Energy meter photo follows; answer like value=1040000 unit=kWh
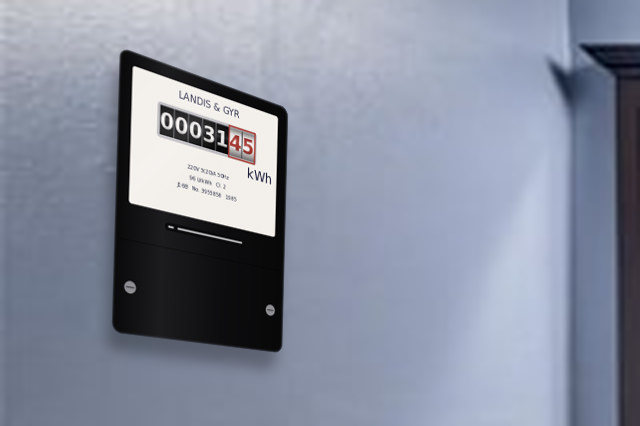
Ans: value=31.45 unit=kWh
